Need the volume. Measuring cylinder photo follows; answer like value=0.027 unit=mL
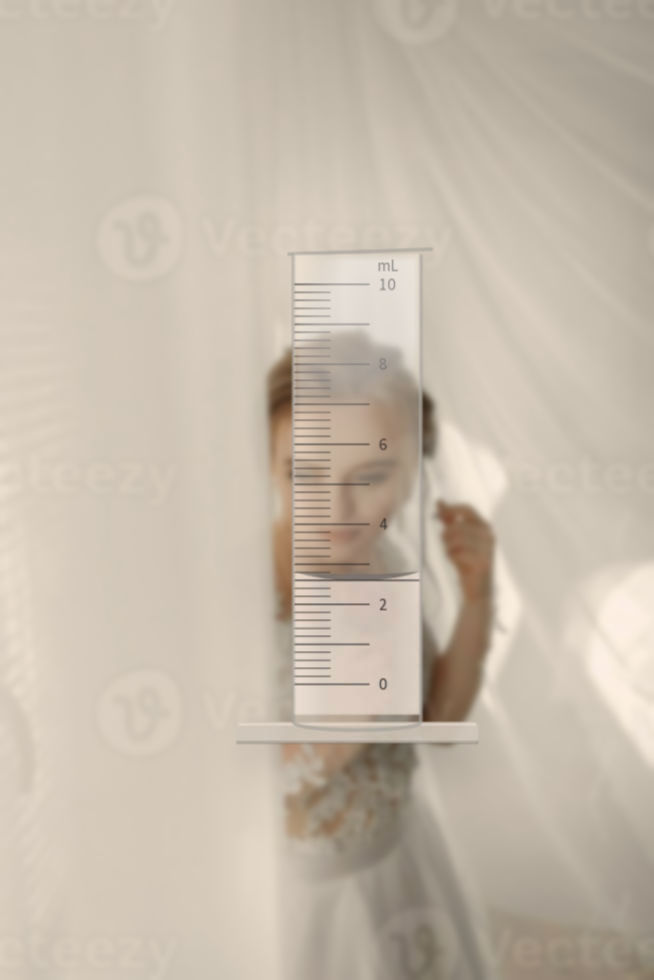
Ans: value=2.6 unit=mL
